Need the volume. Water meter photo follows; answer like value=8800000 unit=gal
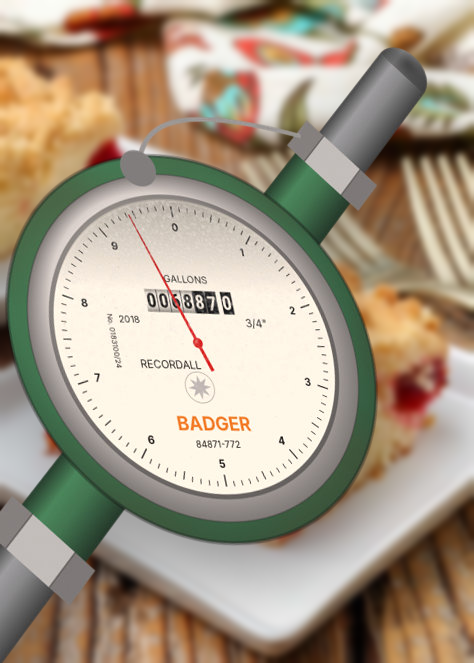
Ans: value=68869.4 unit=gal
